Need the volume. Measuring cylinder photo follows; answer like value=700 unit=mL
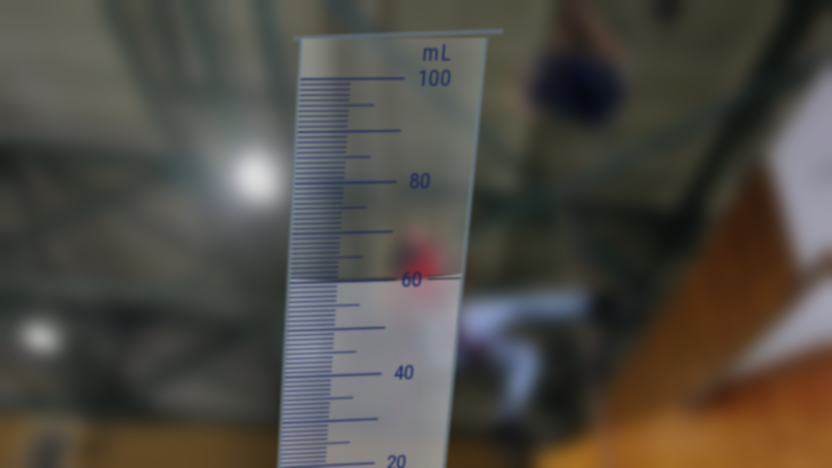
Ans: value=60 unit=mL
